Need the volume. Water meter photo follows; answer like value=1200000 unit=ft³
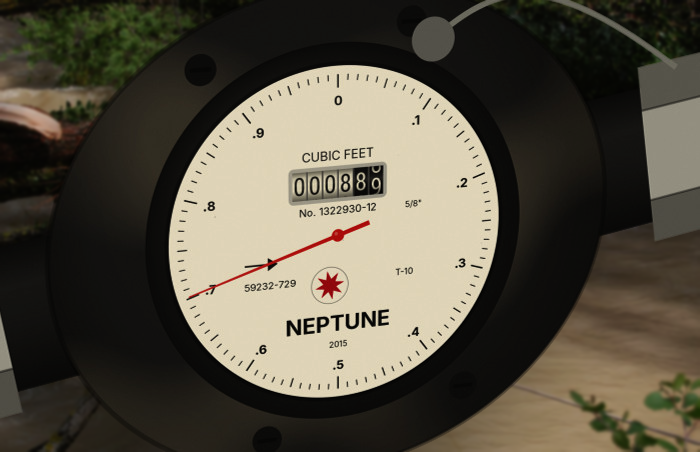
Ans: value=888.70 unit=ft³
